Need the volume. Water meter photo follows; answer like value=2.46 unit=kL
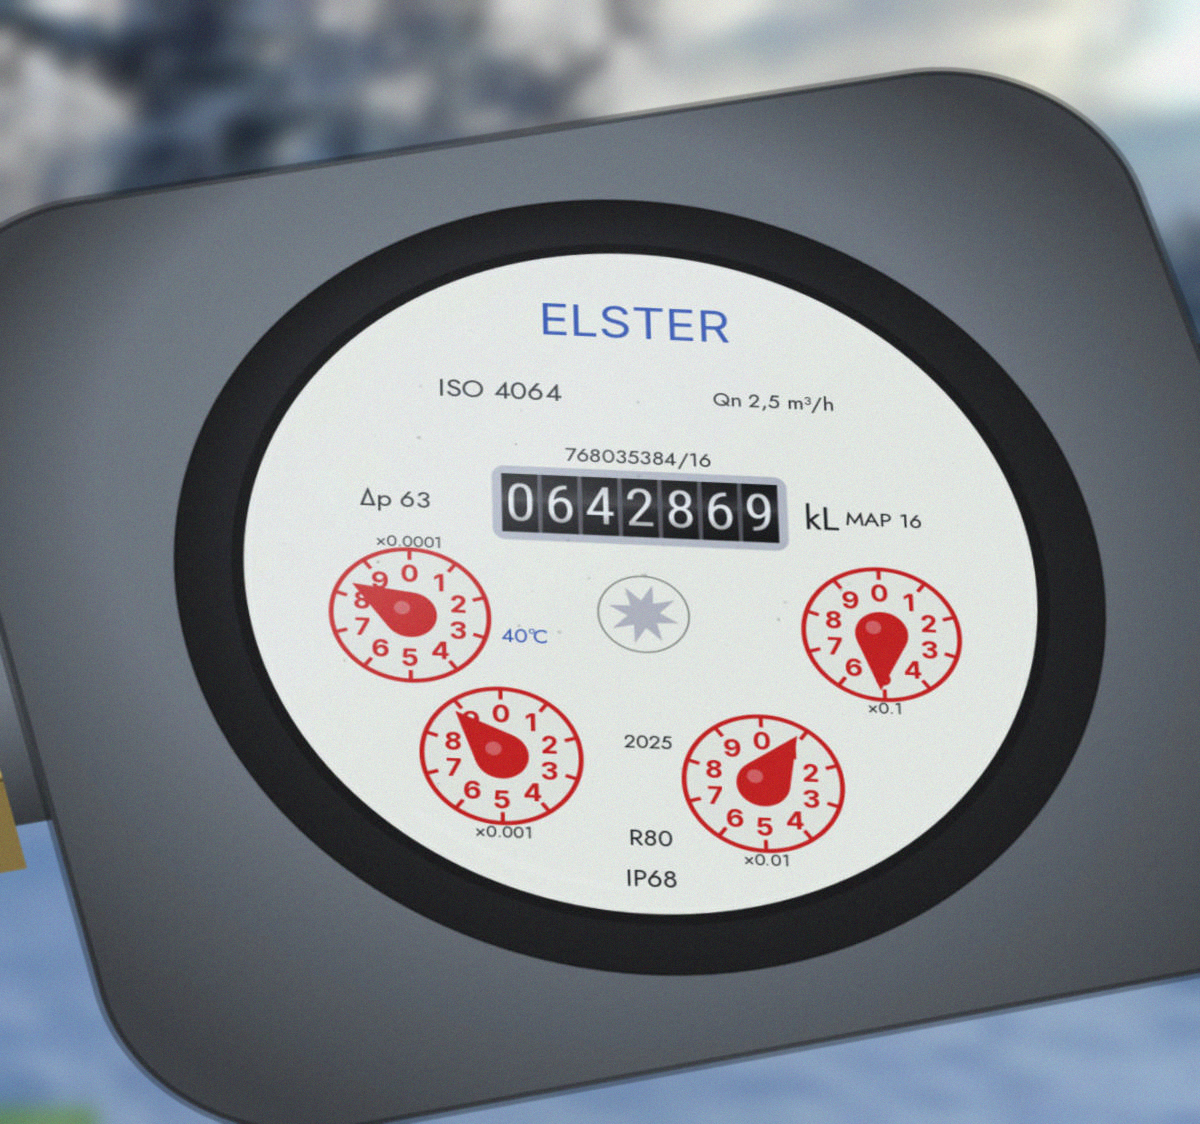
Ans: value=642869.5088 unit=kL
